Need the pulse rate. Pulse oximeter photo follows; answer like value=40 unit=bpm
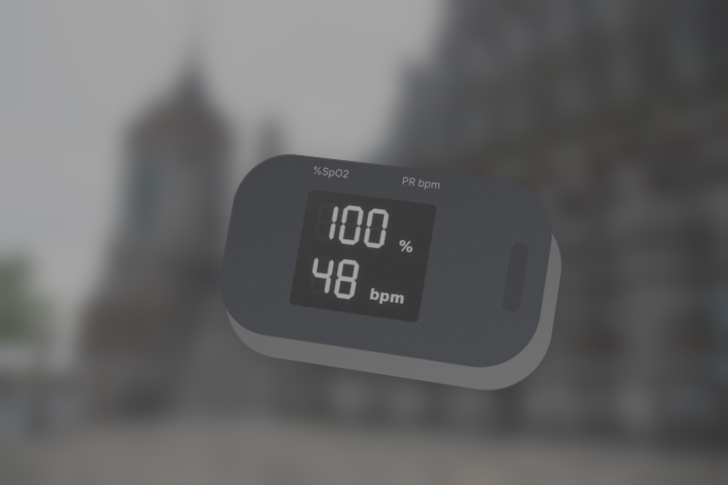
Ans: value=48 unit=bpm
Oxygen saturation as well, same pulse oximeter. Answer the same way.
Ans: value=100 unit=%
